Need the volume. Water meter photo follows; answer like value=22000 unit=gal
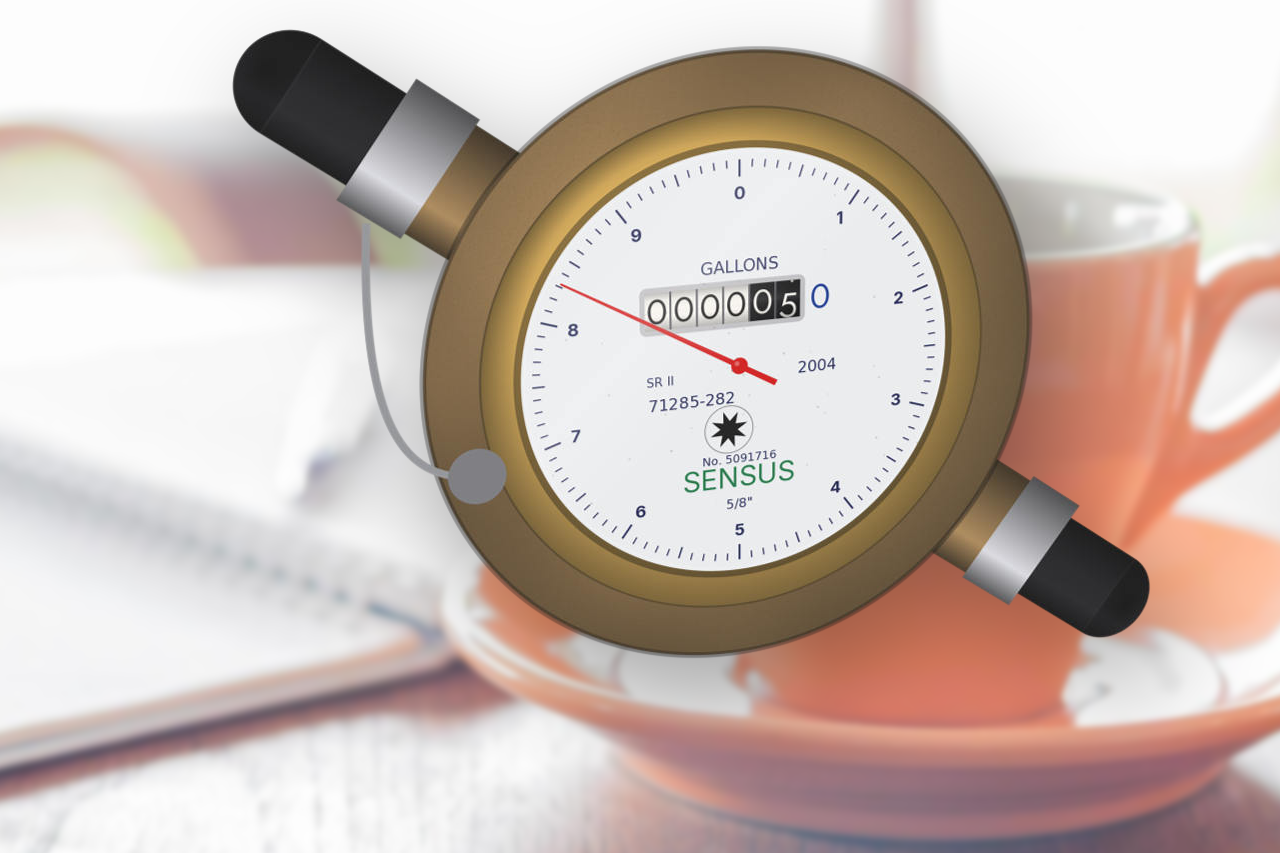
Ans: value=48.3 unit=gal
